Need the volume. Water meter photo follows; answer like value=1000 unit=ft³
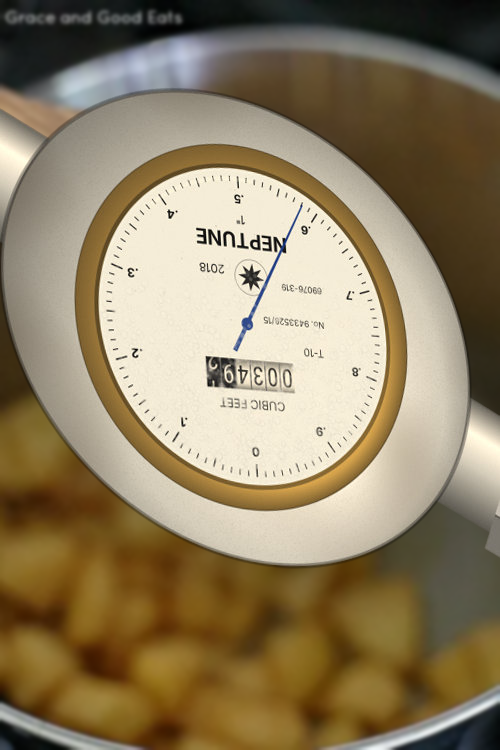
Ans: value=3491.58 unit=ft³
